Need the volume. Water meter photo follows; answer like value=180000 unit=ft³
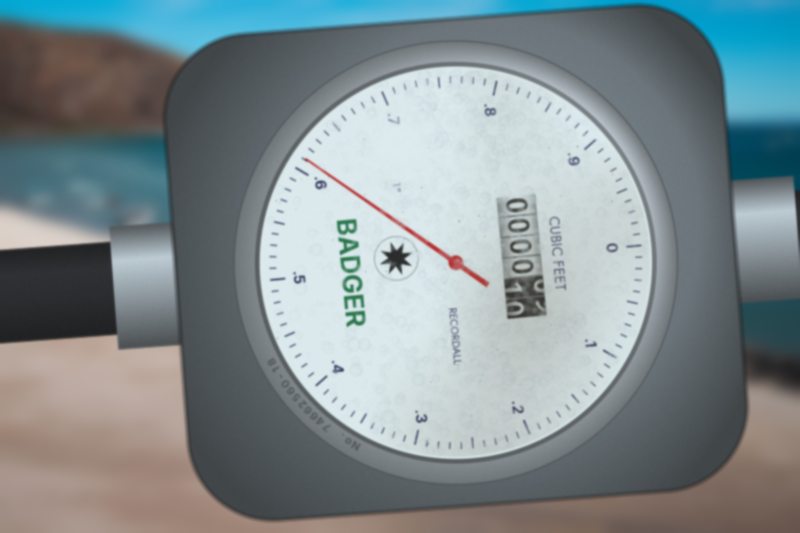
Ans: value=9.61 unit=ft³
